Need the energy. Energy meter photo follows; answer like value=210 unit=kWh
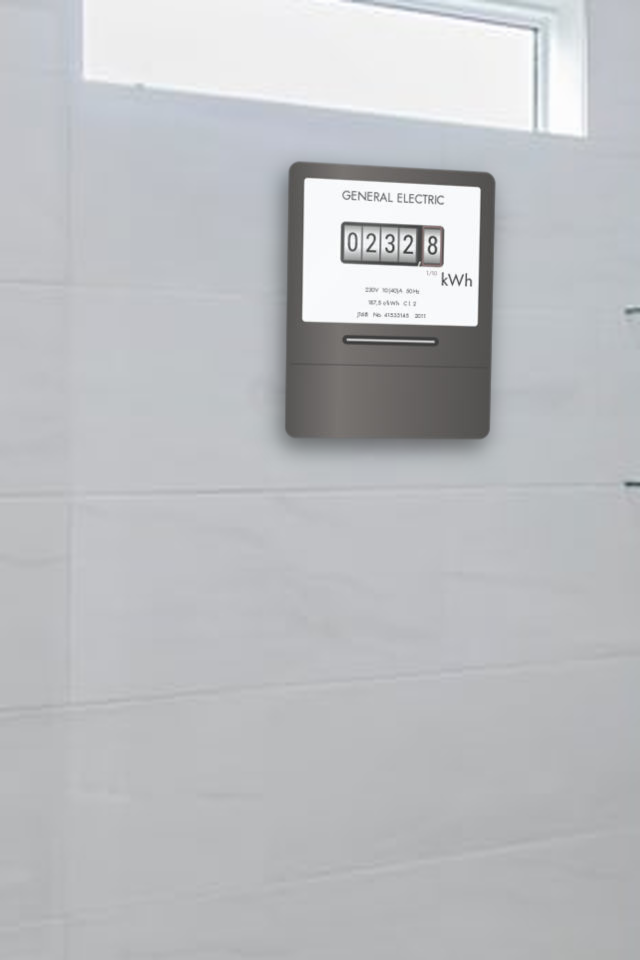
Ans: value=232.8 unit=kWh
